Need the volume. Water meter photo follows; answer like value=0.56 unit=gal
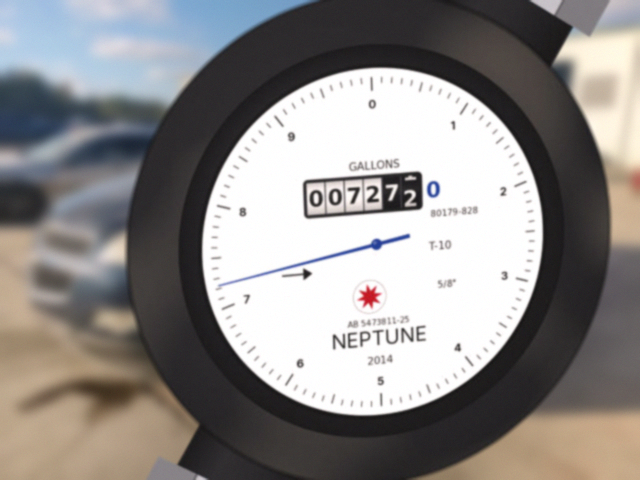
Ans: value=72717.2 unit=gal
